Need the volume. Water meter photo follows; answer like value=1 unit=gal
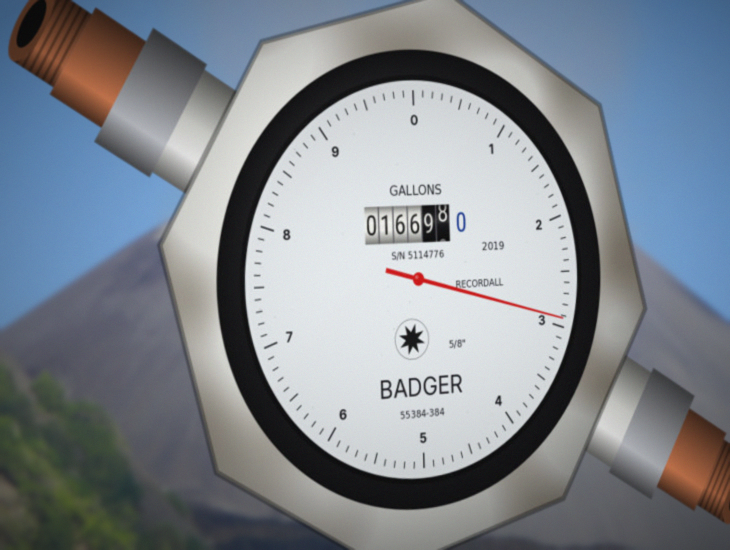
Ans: value=166982.9 unit=gal
